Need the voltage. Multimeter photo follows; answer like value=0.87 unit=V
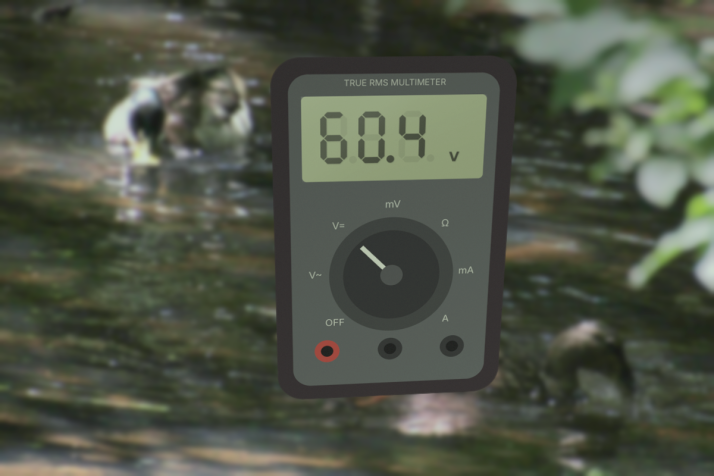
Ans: value=60.4 unit=V
